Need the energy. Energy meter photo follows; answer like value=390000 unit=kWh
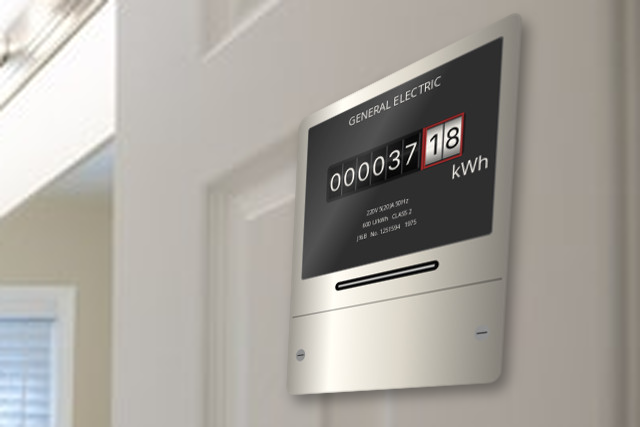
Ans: value=37.18 unit=kWh
